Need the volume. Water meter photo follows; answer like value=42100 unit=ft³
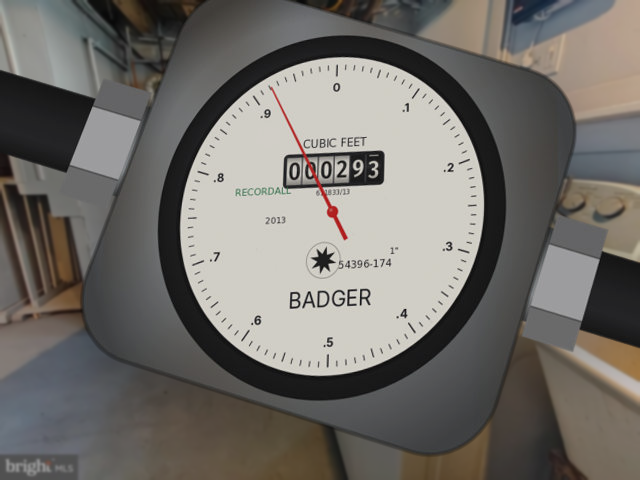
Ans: value=292.92 unit=ft³
